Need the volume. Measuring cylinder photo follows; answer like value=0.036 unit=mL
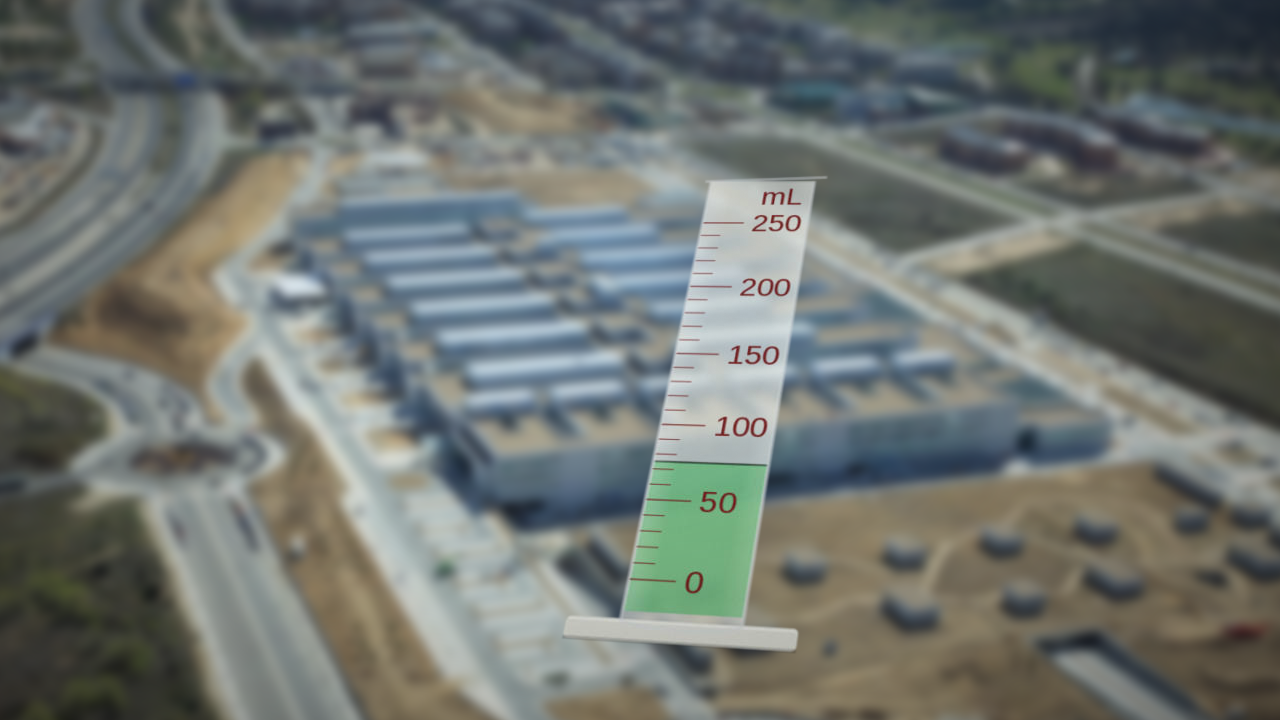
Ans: value=75 unit=mL
